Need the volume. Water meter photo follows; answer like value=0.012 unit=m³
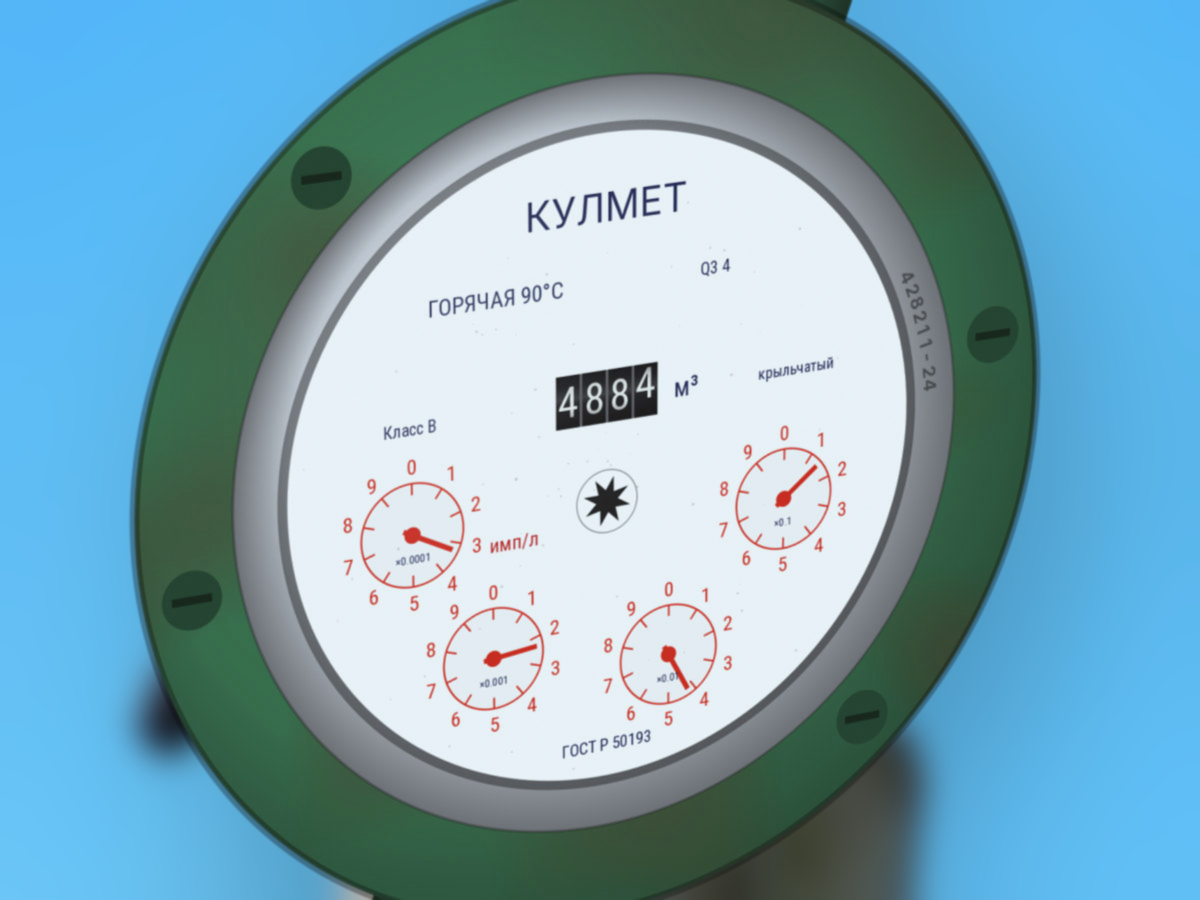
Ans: value=4884.1423 unit=m³
